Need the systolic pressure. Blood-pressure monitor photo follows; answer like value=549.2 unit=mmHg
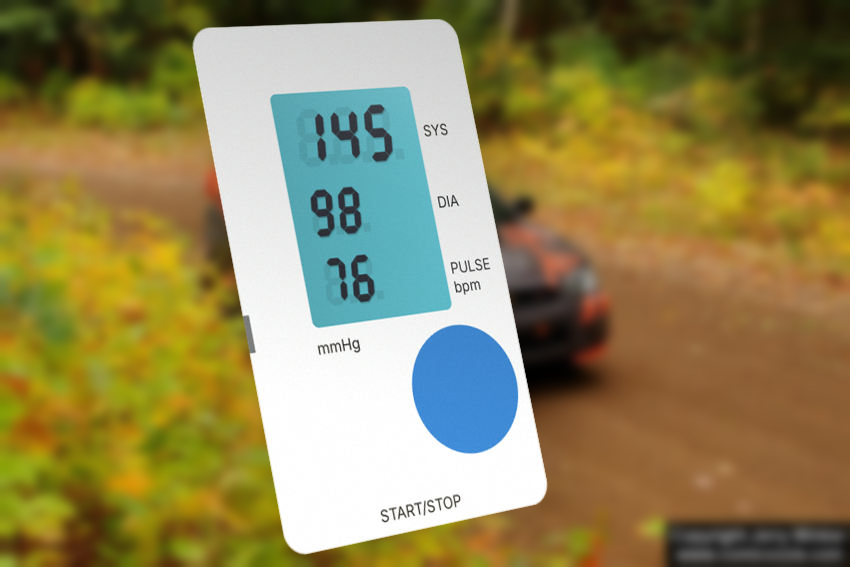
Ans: value=145 unit=mmHg
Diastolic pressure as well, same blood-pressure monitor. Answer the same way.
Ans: value=98 unit=mmHg
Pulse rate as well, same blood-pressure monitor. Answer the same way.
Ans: value=76 unit=bpm
